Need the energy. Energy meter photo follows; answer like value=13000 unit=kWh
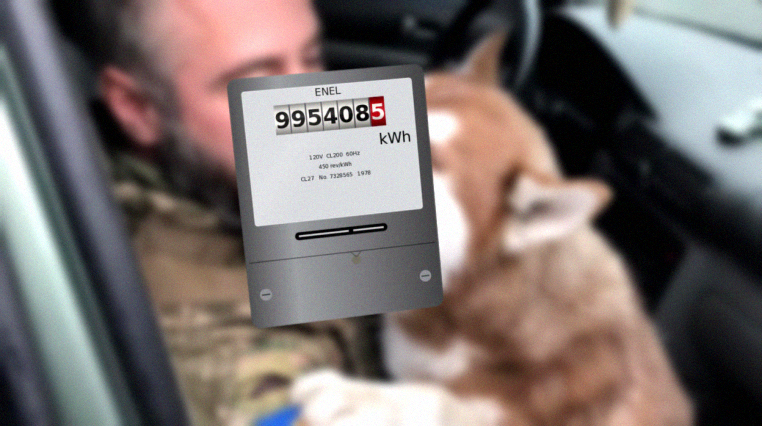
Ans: value=995408.5 unit=kWh
